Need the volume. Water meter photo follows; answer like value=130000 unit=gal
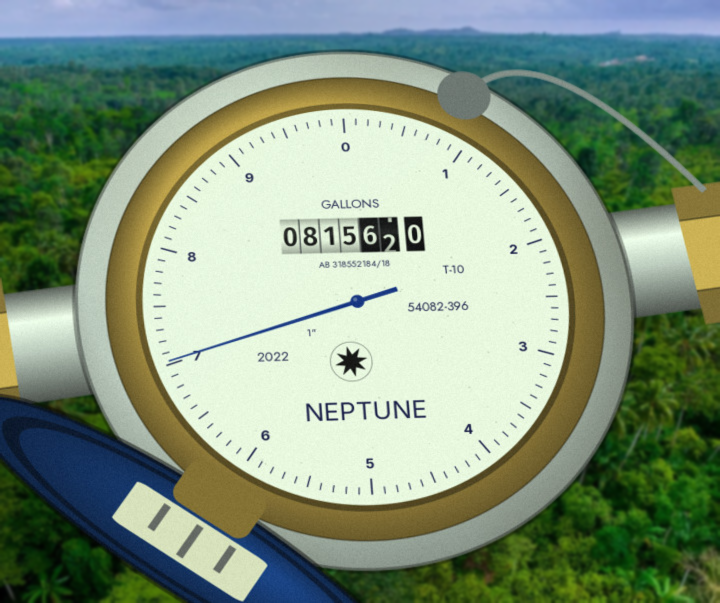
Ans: value=815617.0 unit=gal
